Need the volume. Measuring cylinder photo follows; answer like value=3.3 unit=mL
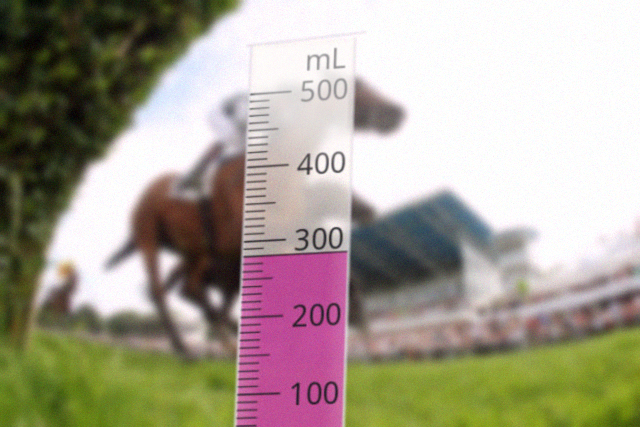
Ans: value=280 unit=mL
